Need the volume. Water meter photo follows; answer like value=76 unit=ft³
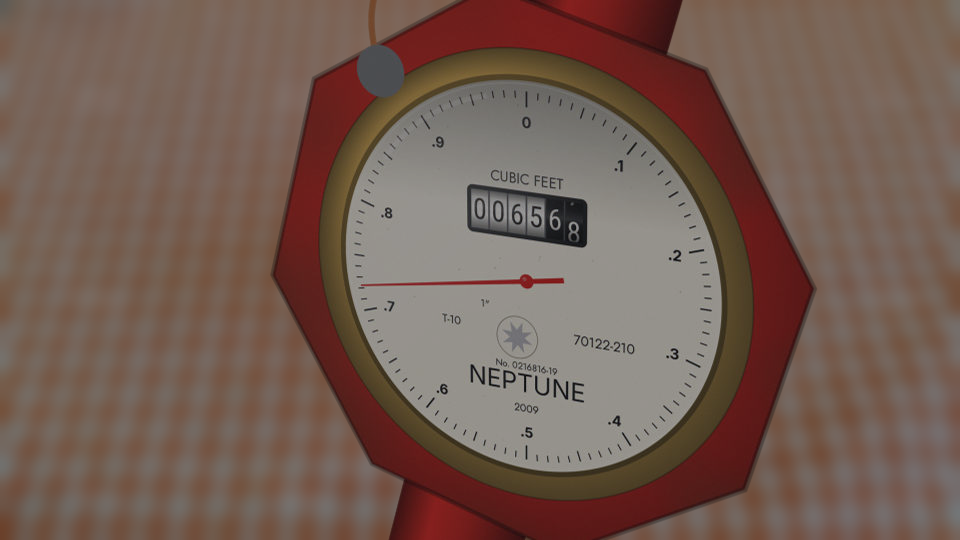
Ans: value=6567.72 unit=ft³
